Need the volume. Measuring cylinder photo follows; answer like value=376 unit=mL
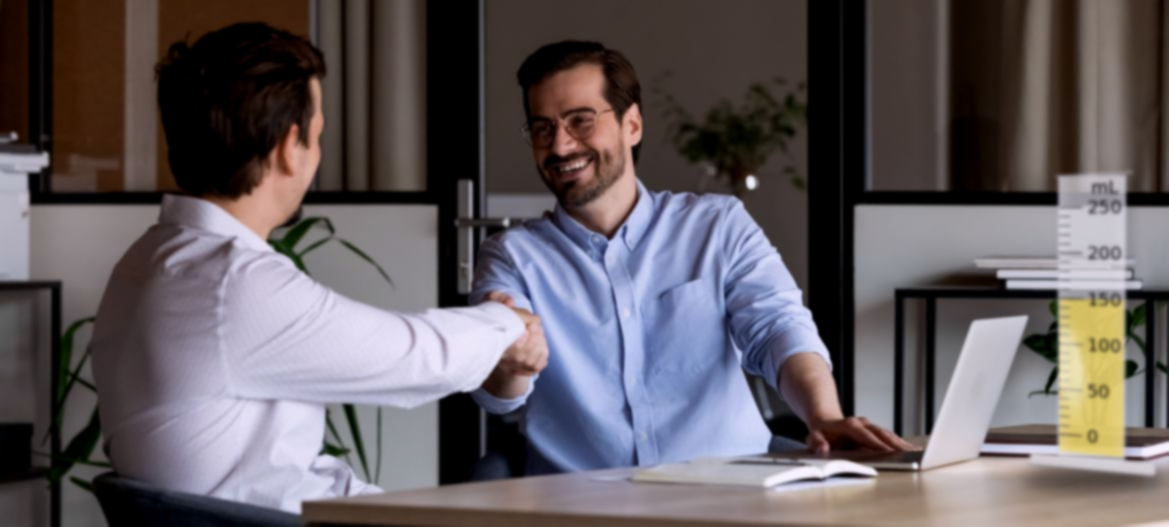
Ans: value=150 unit=mL
